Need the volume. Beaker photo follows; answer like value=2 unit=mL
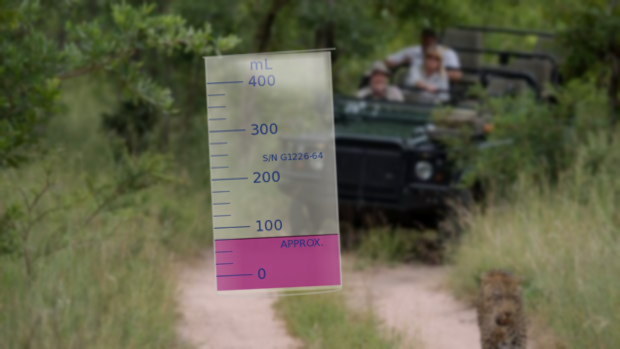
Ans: value=75 unit=mL
